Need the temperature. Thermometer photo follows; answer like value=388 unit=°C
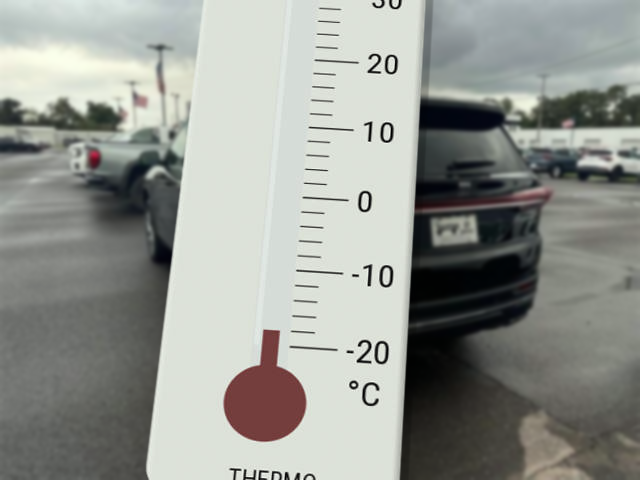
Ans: value=-18 unit=°C
